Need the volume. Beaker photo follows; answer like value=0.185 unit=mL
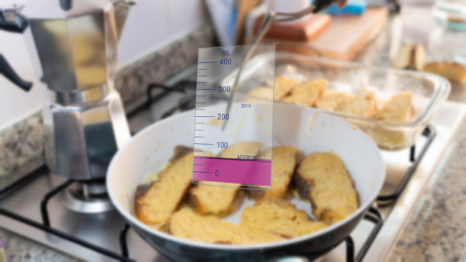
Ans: value=50 unit=mL
